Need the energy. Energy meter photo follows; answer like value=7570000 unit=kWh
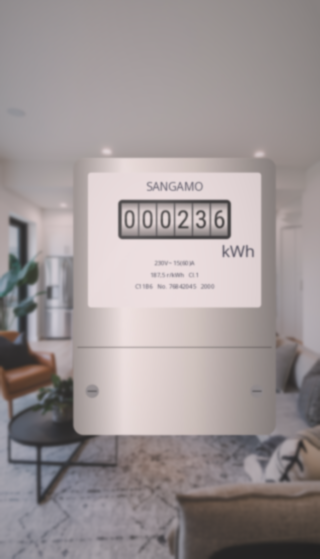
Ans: value=236 unit=kWh
